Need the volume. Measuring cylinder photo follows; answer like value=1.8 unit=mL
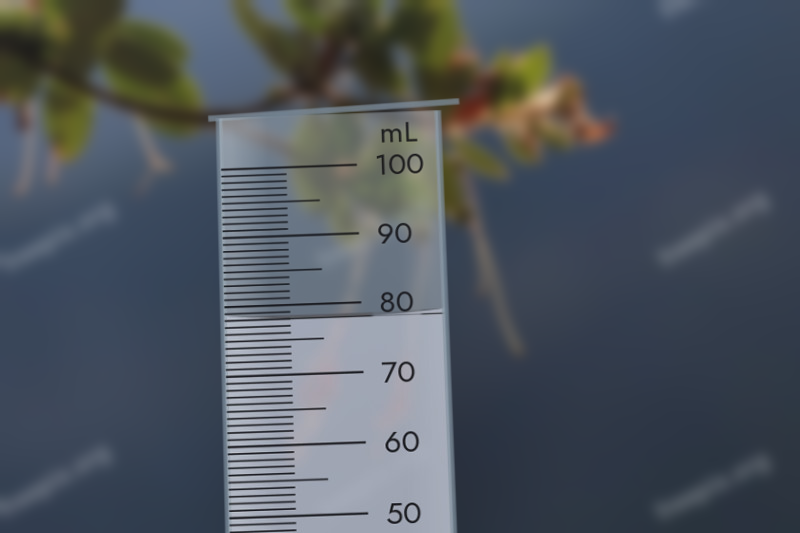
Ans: value=78 unit=mL
